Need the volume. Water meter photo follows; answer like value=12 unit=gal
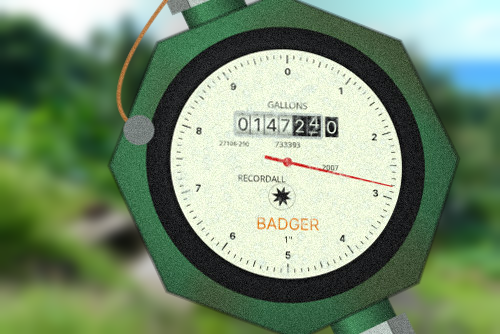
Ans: value=147242.8 unit=gal
